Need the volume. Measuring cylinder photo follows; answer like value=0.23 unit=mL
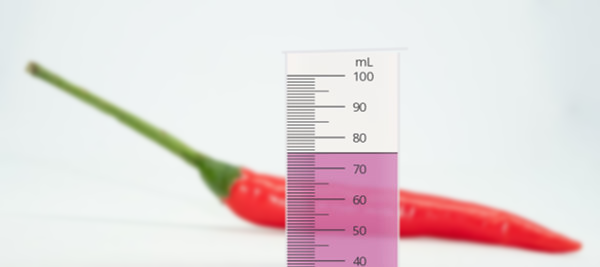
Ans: value=75 unit=mL
